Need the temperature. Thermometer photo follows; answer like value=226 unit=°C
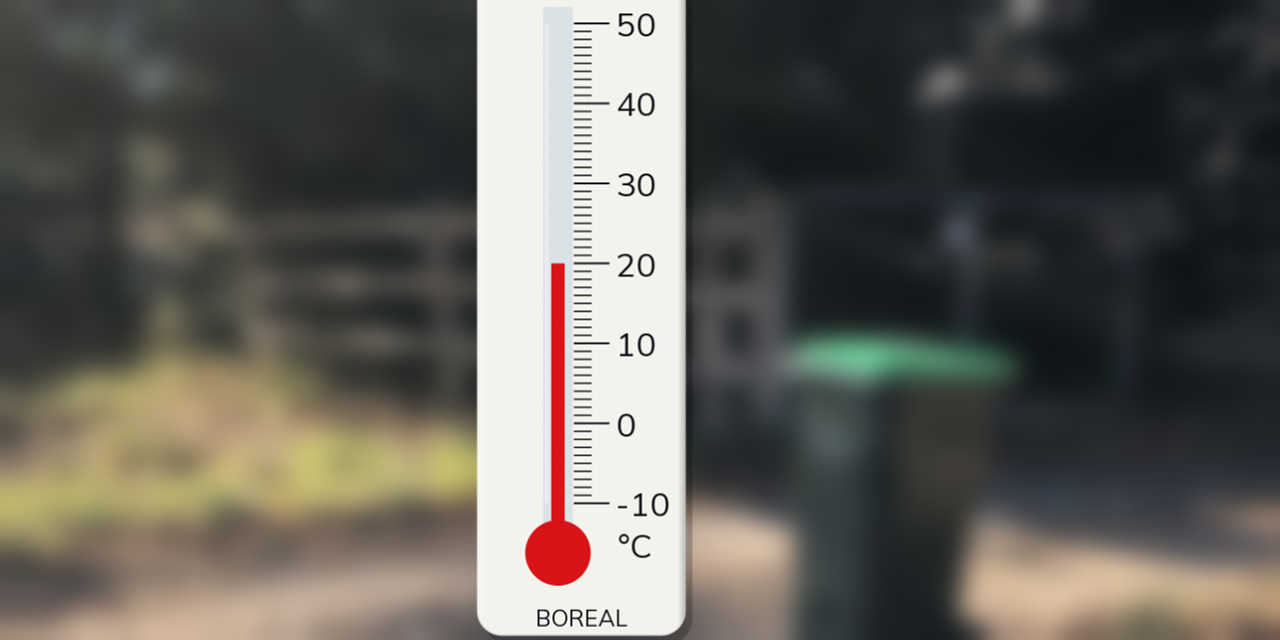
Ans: value=20 unit=°C
